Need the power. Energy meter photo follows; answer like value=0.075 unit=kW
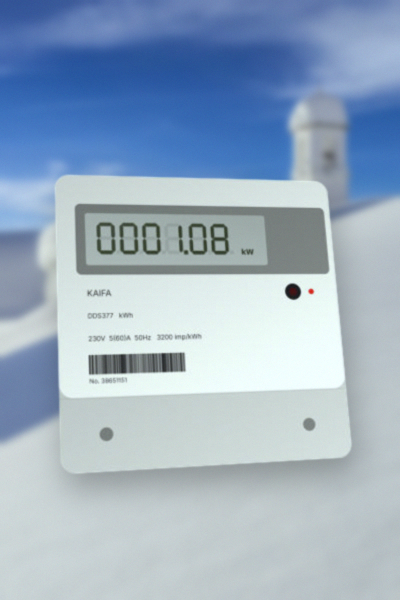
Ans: value=1.08 unit=kW
